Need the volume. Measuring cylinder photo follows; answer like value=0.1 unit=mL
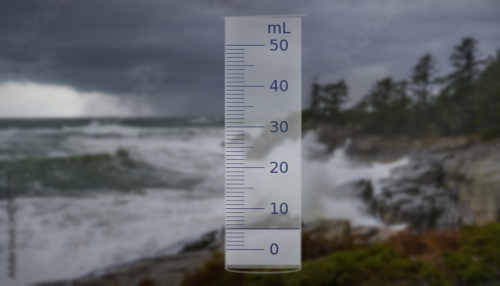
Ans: value=5 unit=mL
